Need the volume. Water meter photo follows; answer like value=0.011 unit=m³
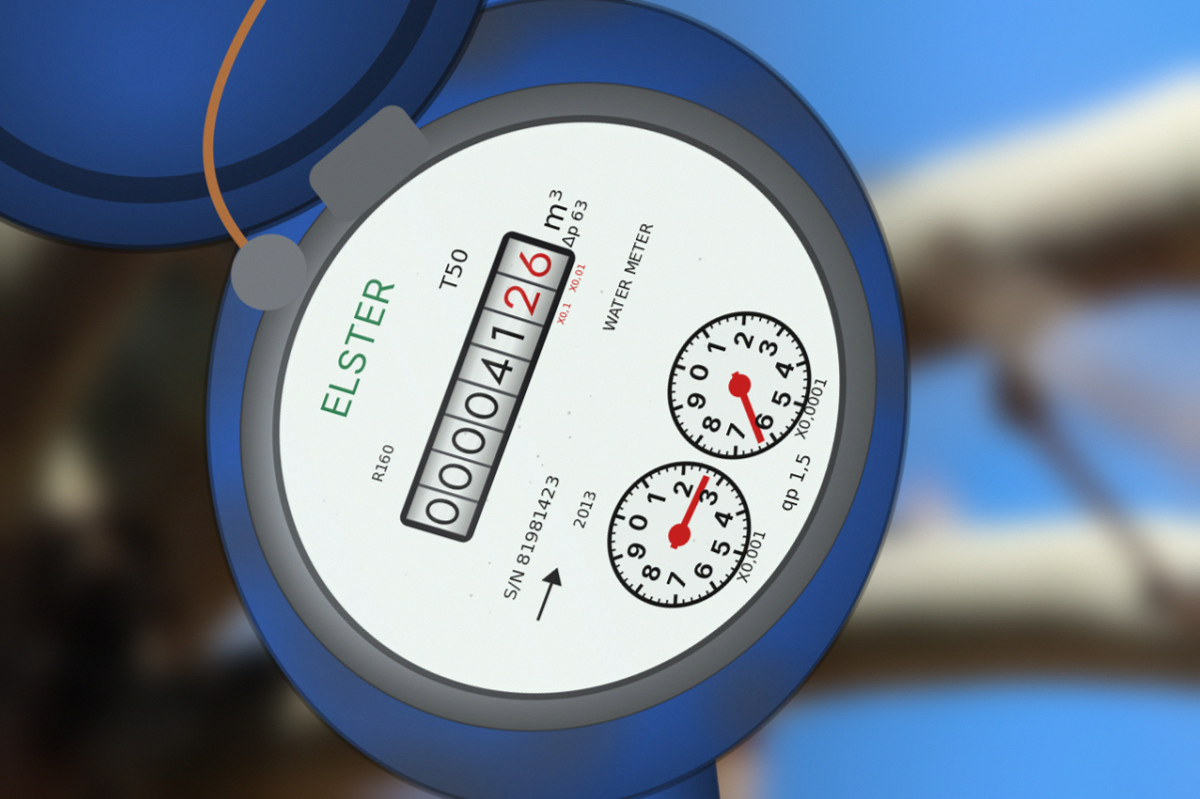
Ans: value=41.2626 unit=m³
